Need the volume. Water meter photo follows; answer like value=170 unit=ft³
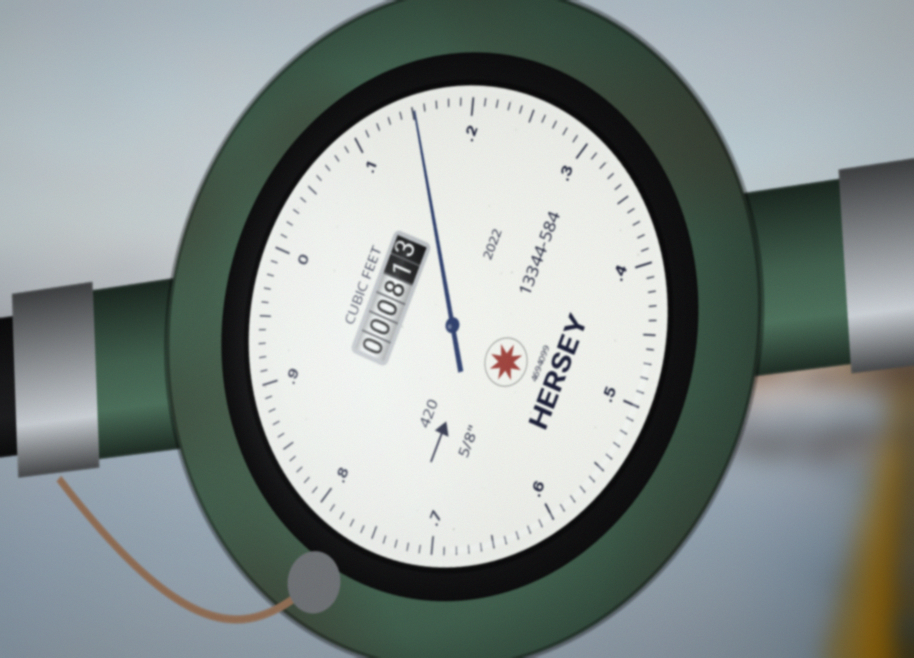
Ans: value=813.15 unit=ft³
